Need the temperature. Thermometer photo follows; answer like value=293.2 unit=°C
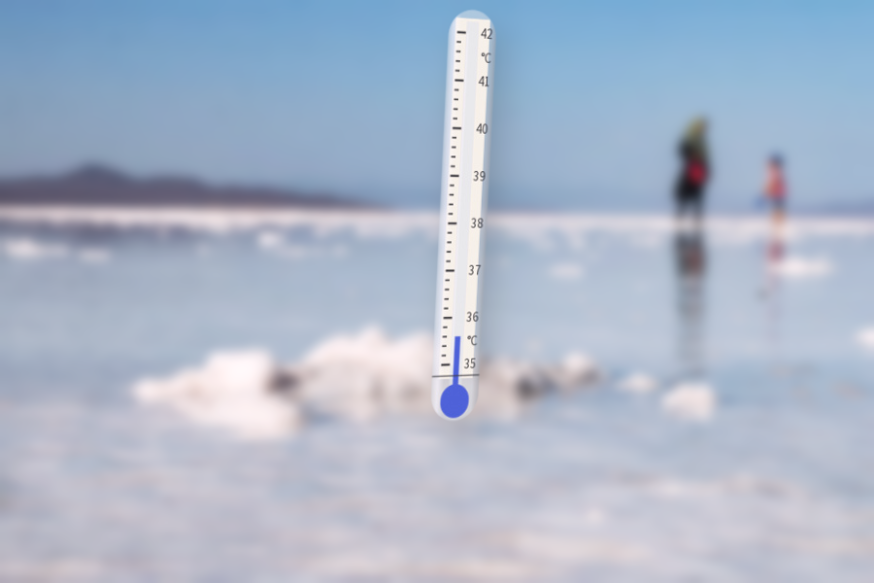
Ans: value=35.6 unit=°C
